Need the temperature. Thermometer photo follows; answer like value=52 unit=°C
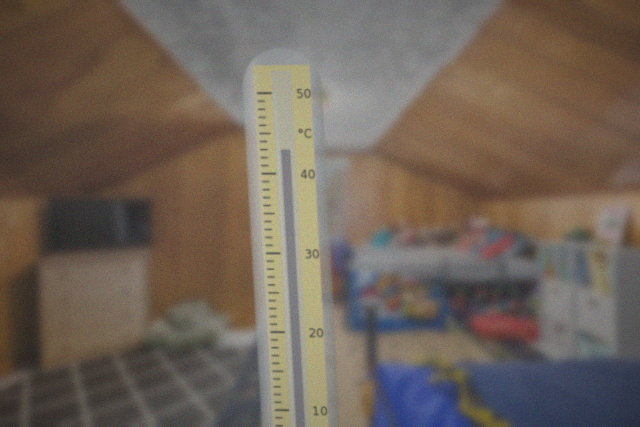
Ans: value=43 unit=°C
